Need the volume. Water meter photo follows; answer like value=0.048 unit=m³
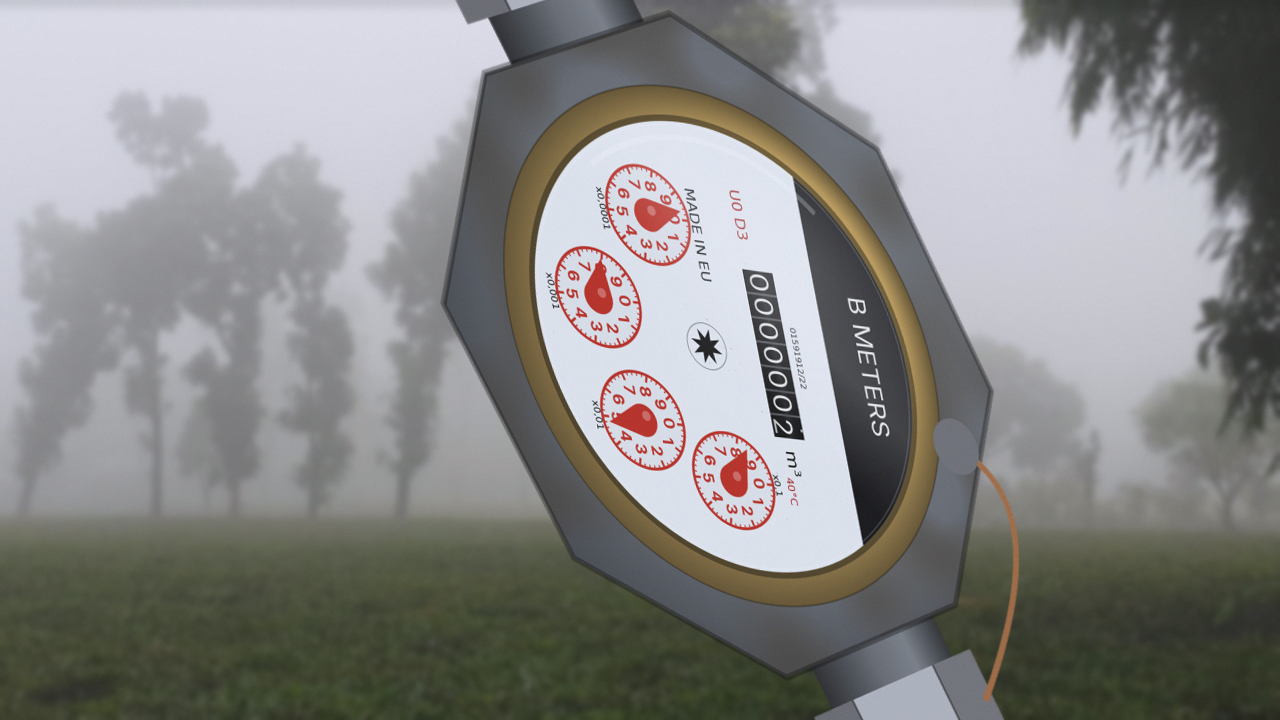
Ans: value=1.8479 unit=m³
